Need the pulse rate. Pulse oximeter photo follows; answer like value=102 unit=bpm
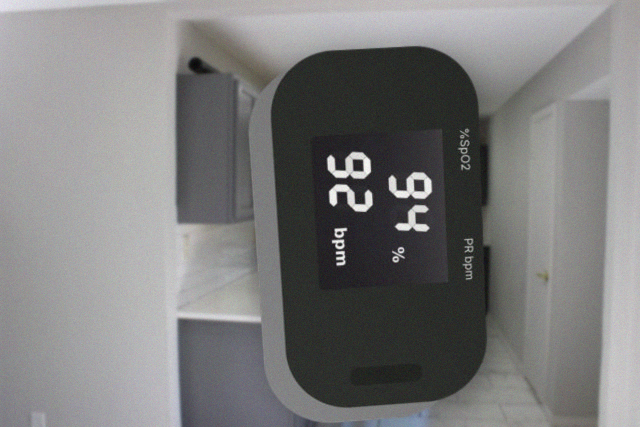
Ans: value=92 unit=bpm
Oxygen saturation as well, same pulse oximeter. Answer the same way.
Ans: value=94 unit=%
